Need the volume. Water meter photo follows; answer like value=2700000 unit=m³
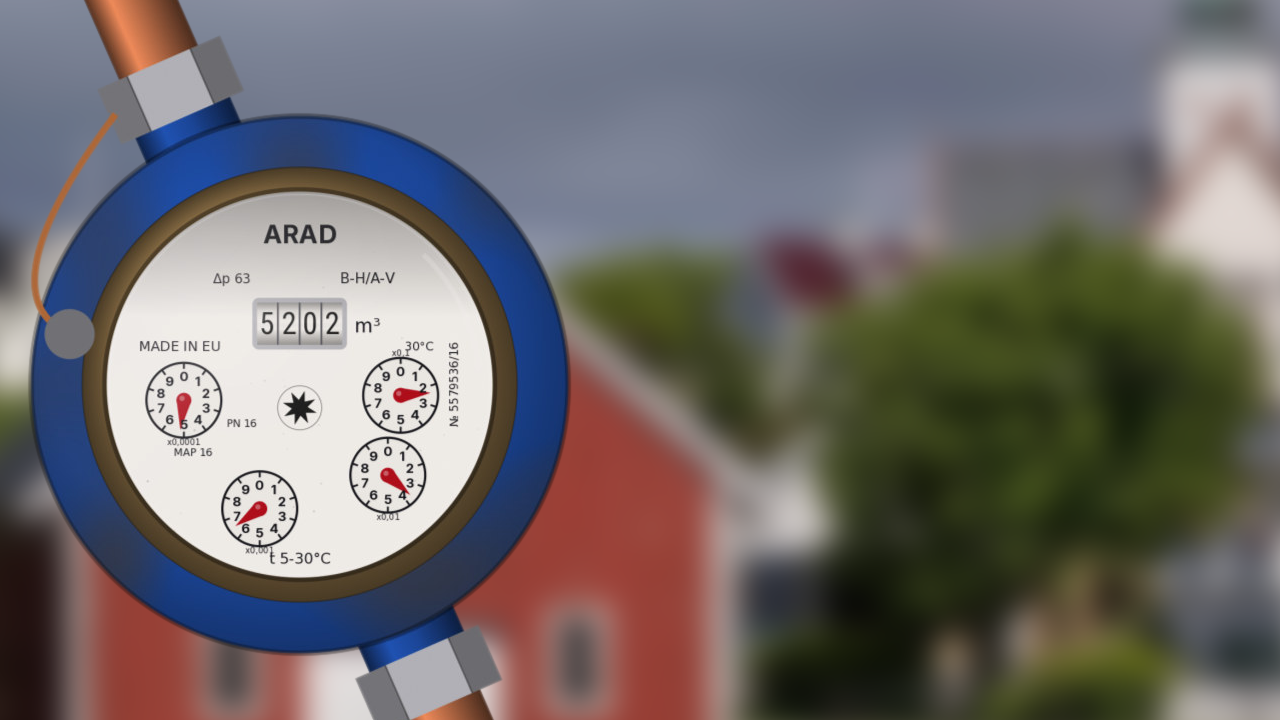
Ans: value=5202.2365 unit=m³
